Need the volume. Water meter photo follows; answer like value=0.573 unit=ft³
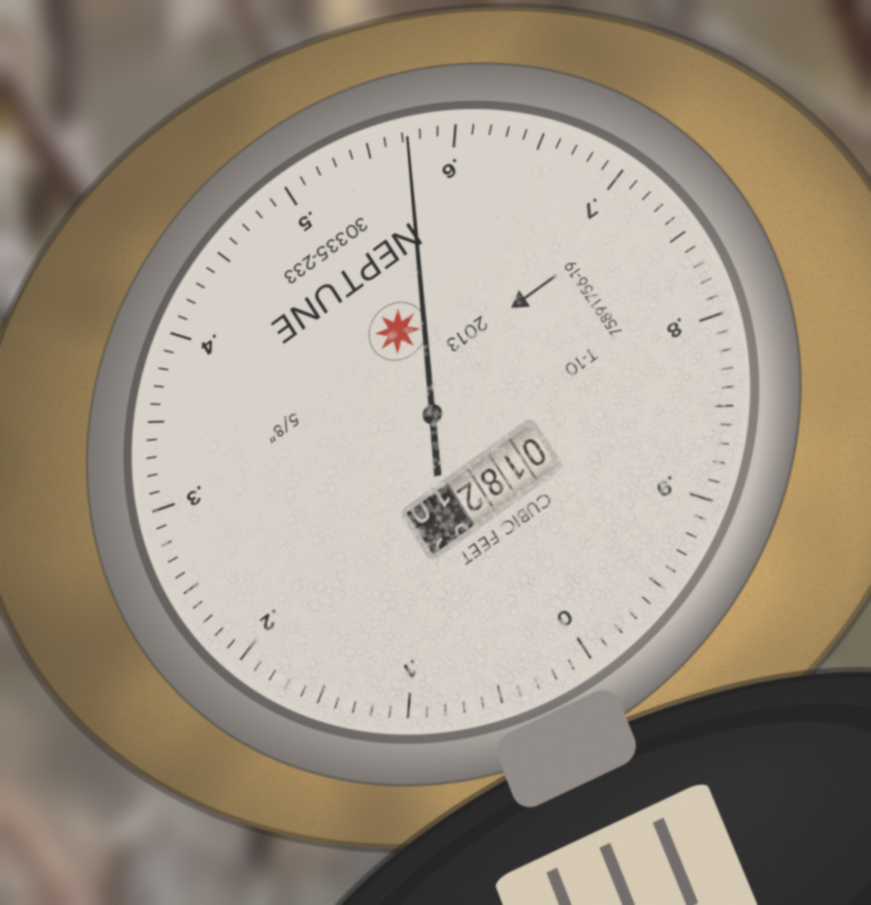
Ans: value=18209.57 unit=ft³
